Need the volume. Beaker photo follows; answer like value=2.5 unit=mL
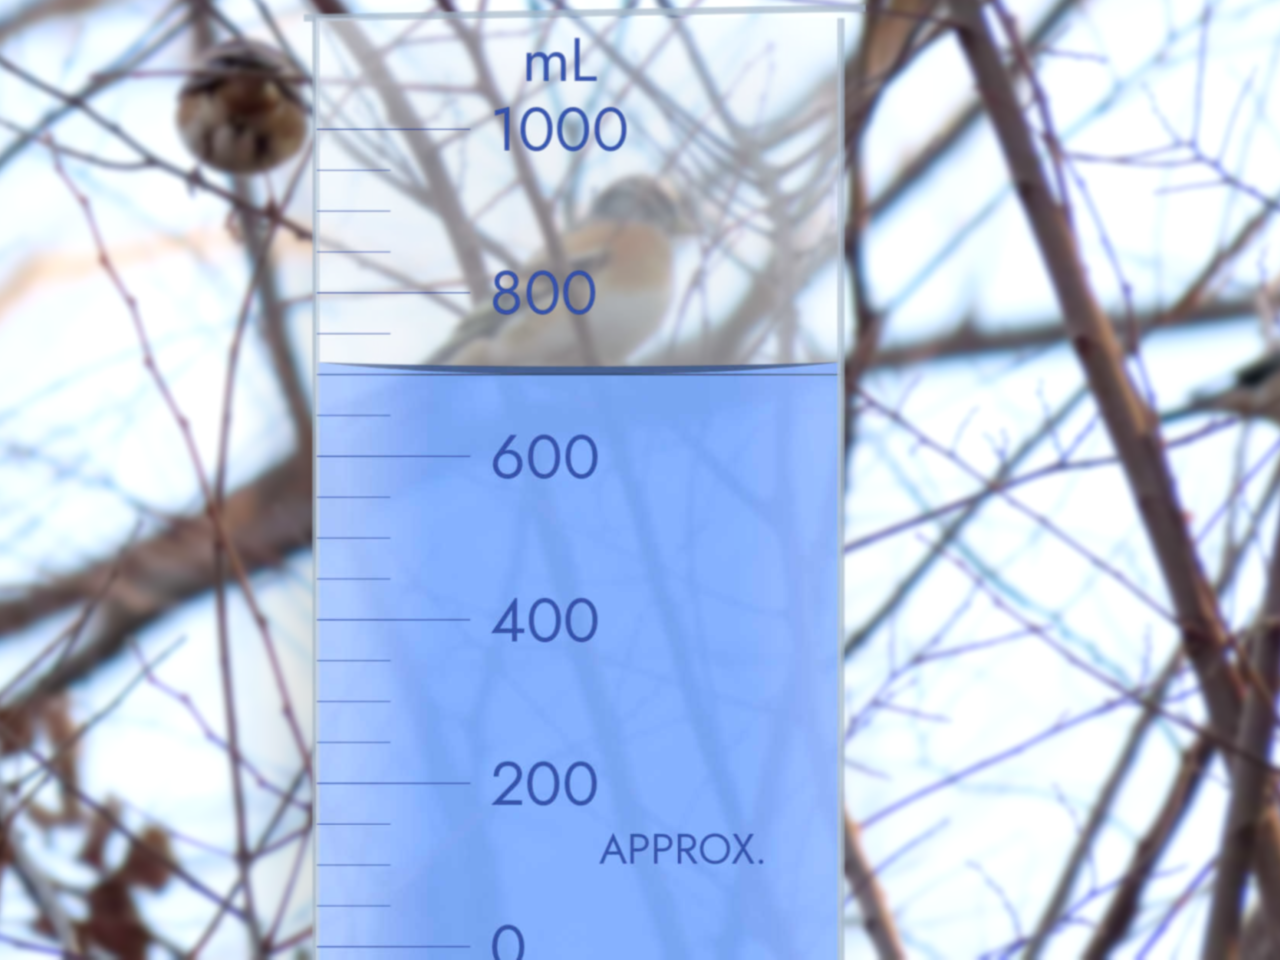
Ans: value=700 unit=mL
